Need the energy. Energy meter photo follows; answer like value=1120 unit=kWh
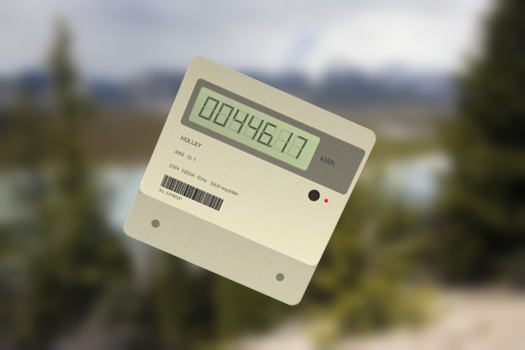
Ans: value=446.17 unit=kWh
